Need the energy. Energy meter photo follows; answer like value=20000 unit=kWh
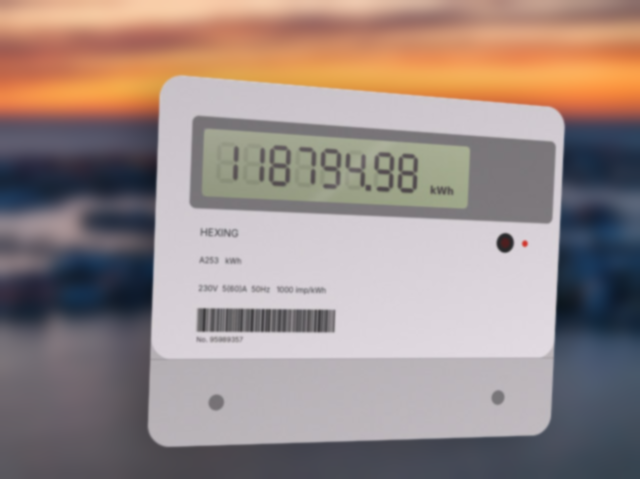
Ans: value=118794.98 unit=kWh
